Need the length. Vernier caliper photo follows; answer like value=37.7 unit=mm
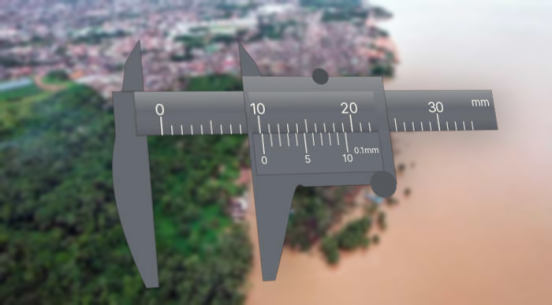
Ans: value=10.2 unit=mm
